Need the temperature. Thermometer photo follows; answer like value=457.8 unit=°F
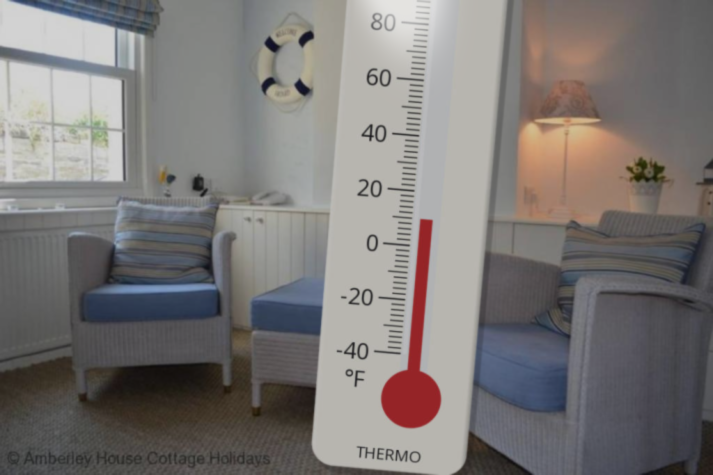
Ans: value=10 unit=°F
